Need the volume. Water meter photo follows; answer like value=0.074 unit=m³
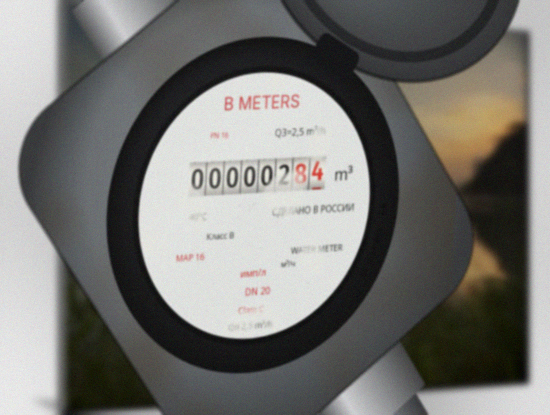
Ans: value=2.84 unit=m³
